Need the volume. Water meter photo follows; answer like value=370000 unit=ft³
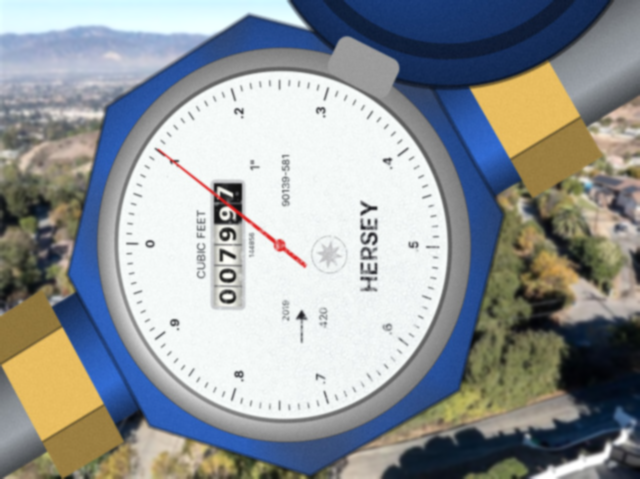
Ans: value=7997.10 unit=ft³
